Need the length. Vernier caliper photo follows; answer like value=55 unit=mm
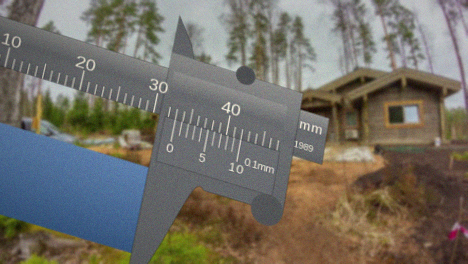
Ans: value=33.0 unit=mm
